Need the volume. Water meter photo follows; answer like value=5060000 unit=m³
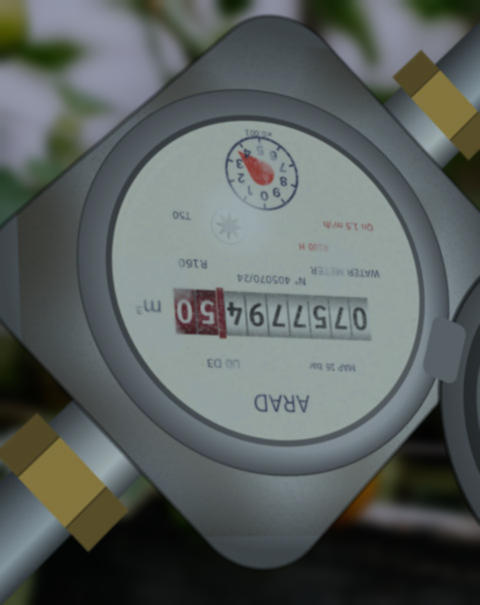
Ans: value=757794.503 unit=m³
